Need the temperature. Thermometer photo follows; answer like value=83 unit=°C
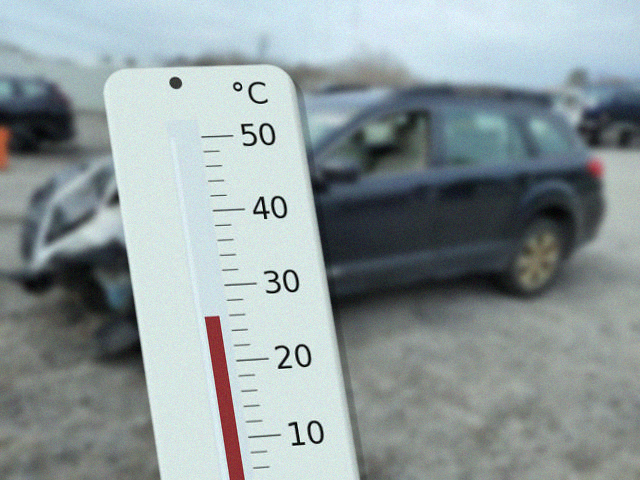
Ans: value=26 unit=°C
